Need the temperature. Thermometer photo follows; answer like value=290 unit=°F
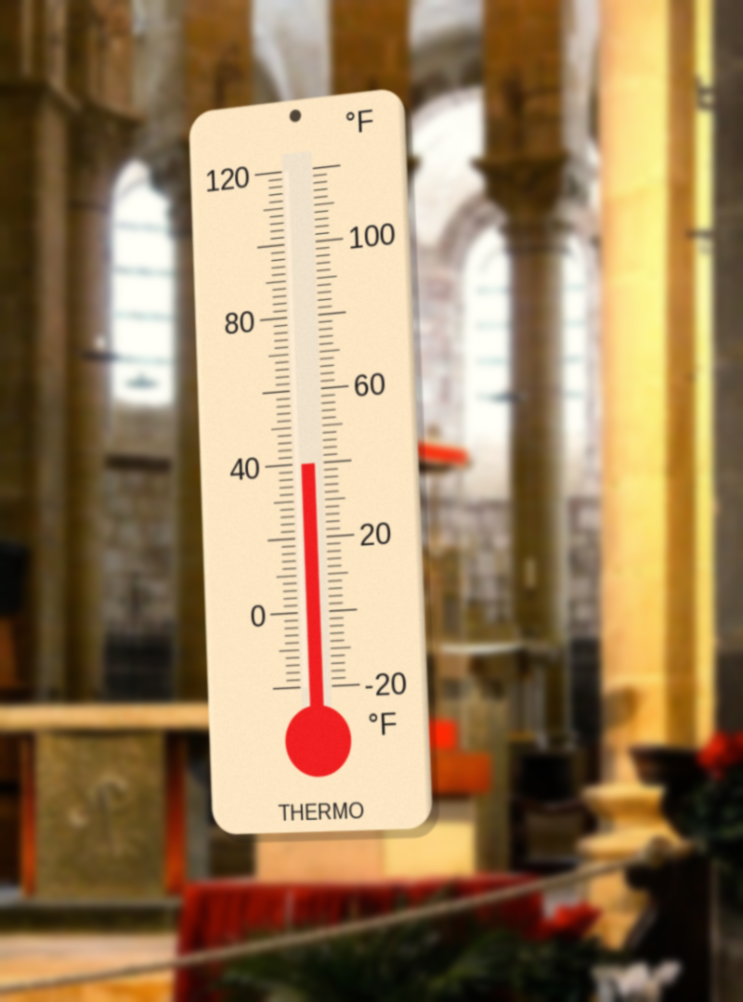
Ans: value=40 unit=°F
